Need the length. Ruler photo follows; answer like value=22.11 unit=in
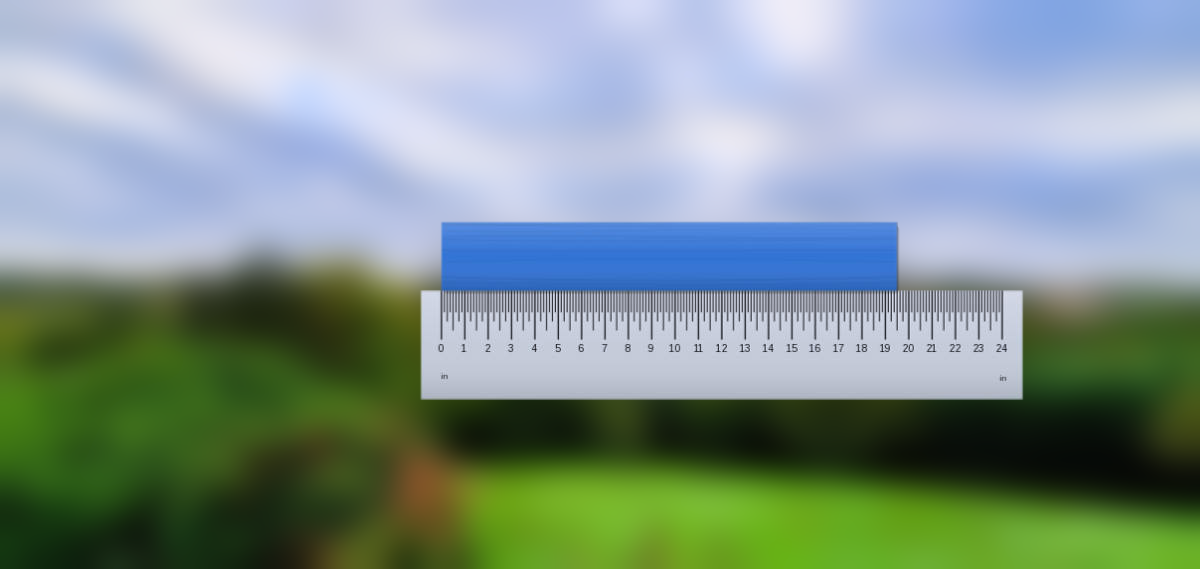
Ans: value=19.5 unit=in
